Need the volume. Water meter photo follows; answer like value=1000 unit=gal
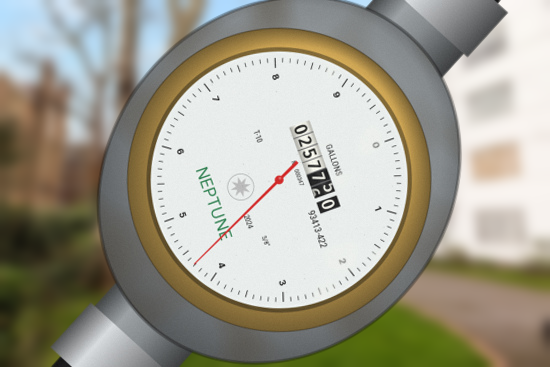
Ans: value=257754.3 unit=gal
